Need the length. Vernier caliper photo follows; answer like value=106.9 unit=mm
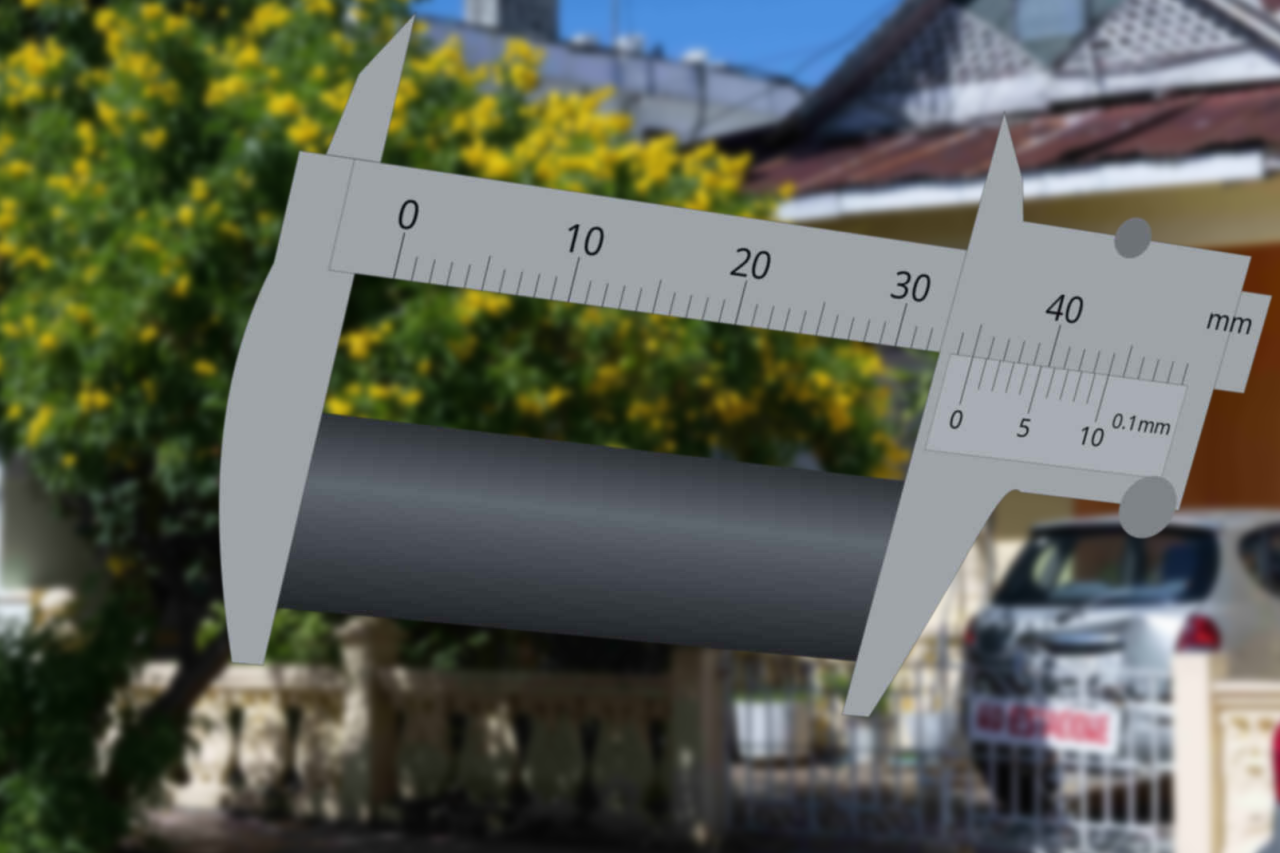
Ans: value=35.0 unit=mm
